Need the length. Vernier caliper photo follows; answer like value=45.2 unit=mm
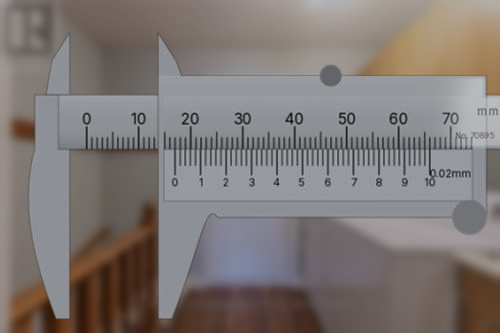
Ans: value=17.0 unit=mm
